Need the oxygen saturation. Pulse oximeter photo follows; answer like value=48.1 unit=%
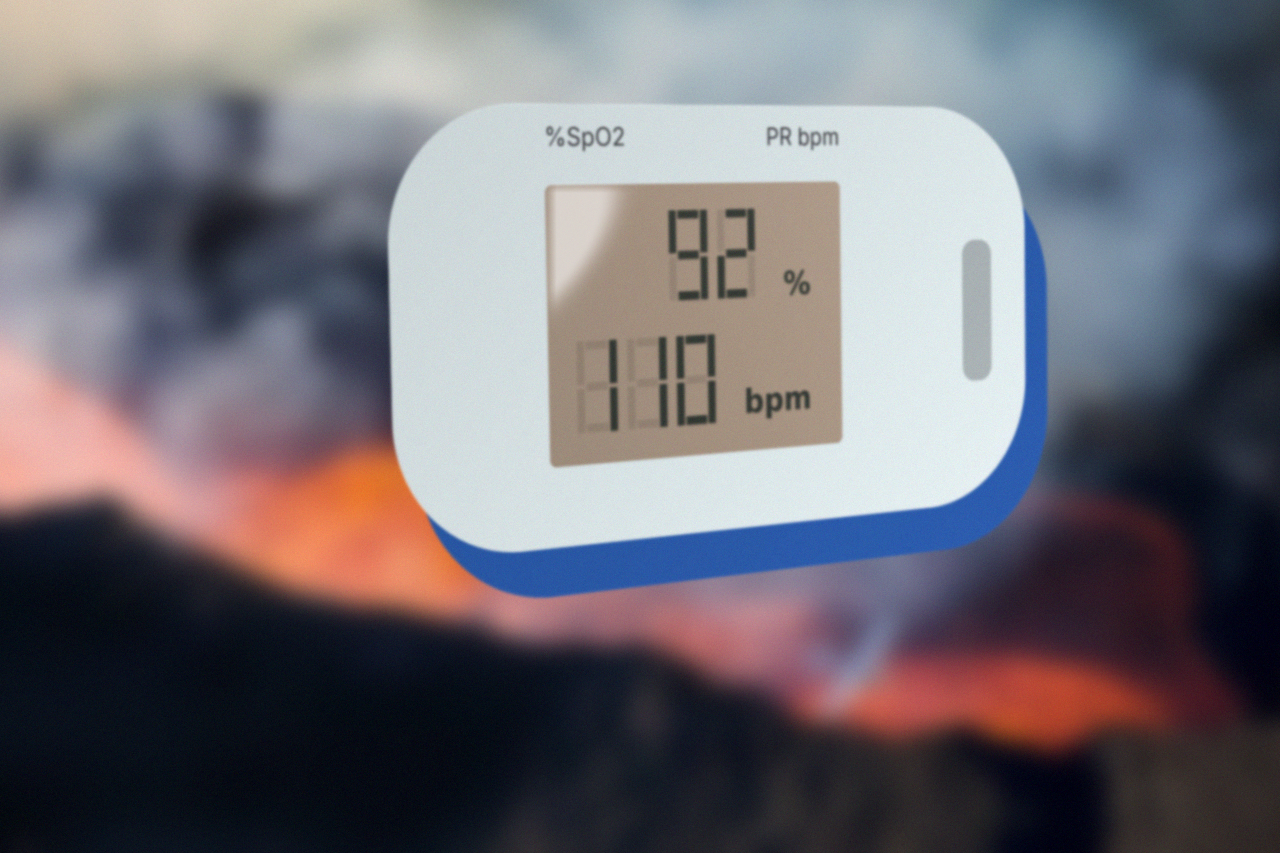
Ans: value=92 unit=%
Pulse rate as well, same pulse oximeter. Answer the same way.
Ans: value=110 unit=bpm
